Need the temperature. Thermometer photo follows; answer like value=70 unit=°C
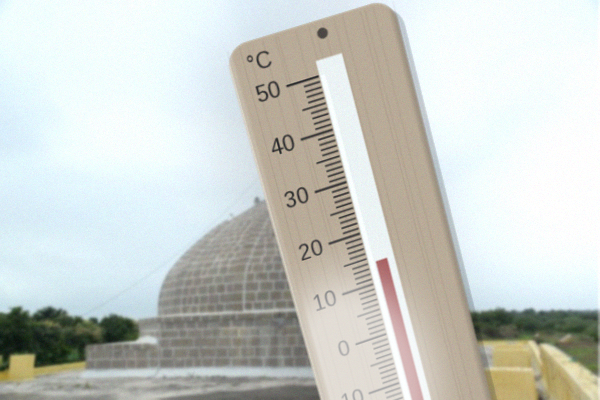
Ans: value=14 unit=°C
